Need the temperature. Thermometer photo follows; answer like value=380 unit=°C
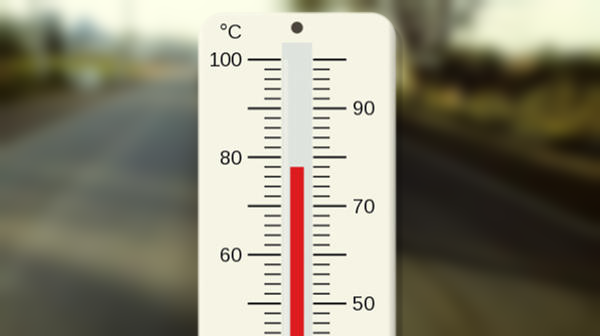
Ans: value=78 unit=°C
